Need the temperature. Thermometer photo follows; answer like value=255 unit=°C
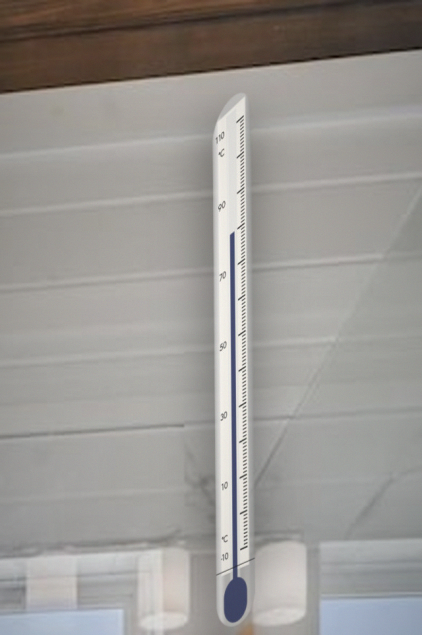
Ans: value=80 unit=°C
